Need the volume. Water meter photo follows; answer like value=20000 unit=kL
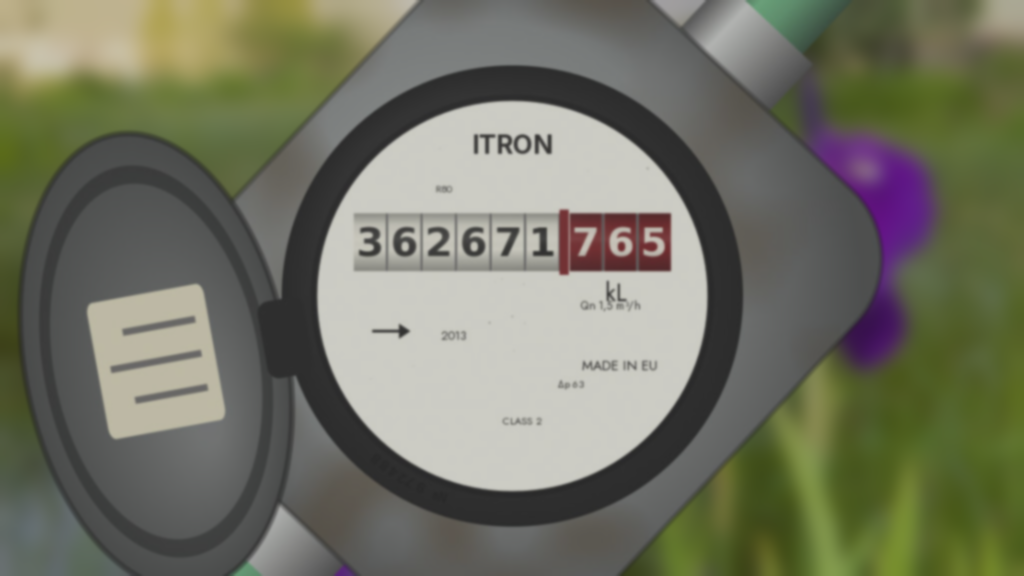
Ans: value=362671.765 unit=kL
